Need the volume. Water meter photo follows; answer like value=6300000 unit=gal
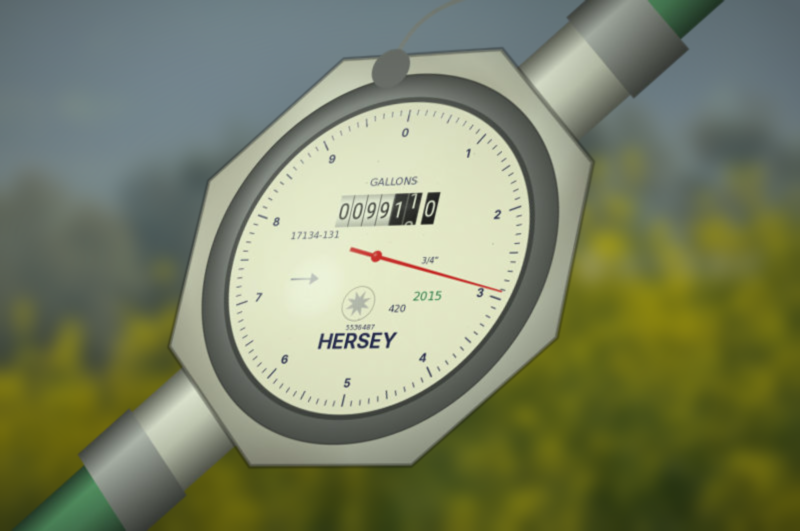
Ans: value=99112.9 unit=gal
